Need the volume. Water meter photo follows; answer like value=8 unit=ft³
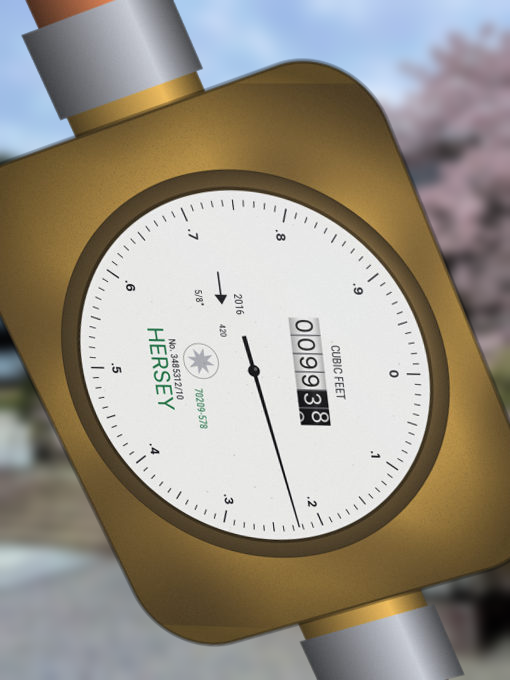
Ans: value=9938.22 unit=ft³
